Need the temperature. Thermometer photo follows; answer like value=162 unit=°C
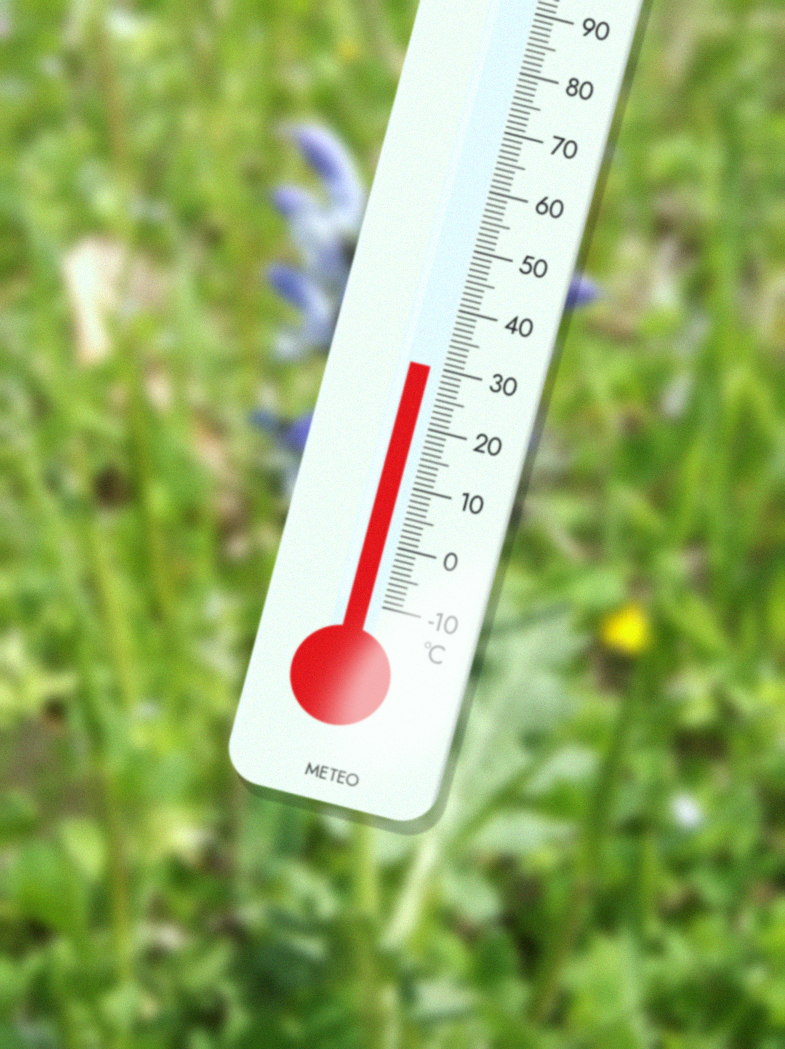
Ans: value=30 unit=°C
